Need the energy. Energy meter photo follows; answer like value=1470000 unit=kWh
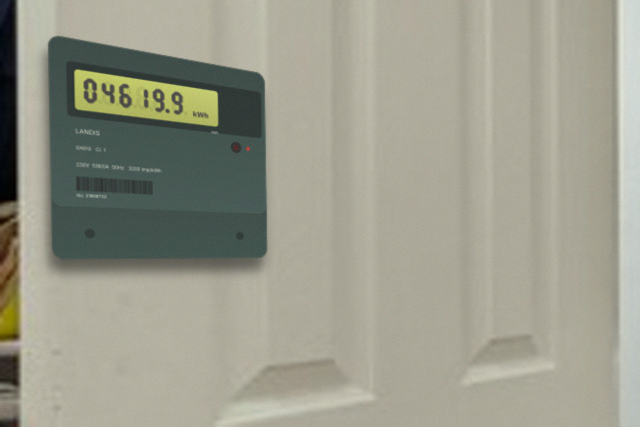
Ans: value=4619.9 unit=kWh
